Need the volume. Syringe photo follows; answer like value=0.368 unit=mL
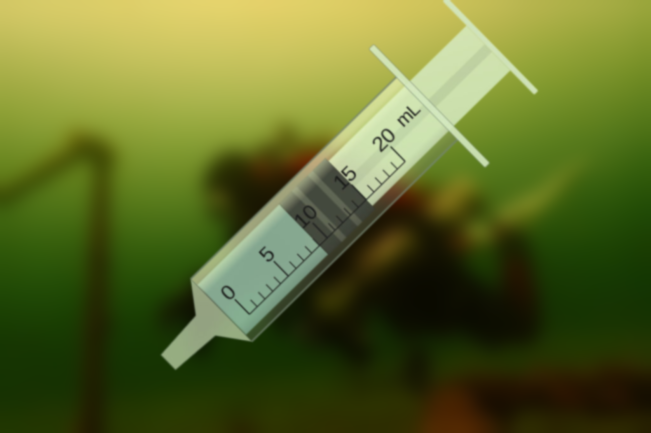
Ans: value=9 unit=mL
